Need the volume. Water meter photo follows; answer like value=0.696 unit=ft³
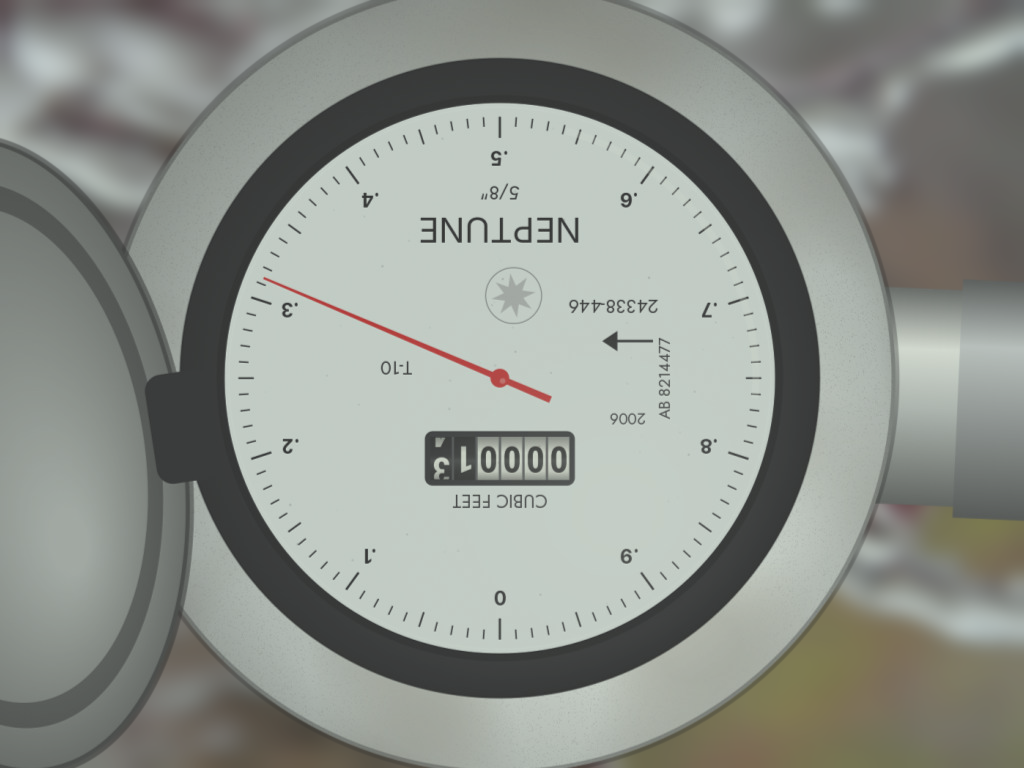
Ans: value=13.31 unit=ft³
